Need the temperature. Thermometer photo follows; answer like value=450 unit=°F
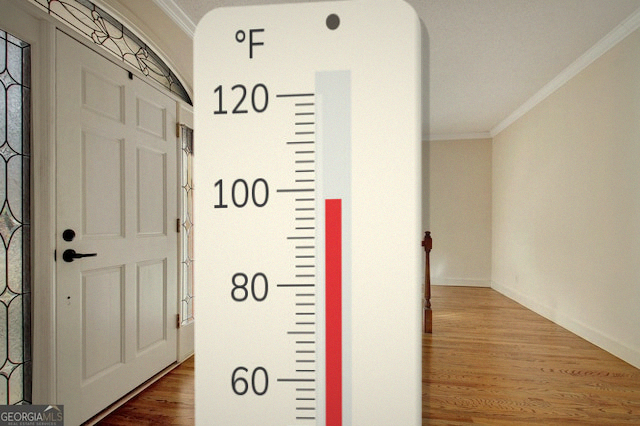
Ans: value=98 unit=°F
